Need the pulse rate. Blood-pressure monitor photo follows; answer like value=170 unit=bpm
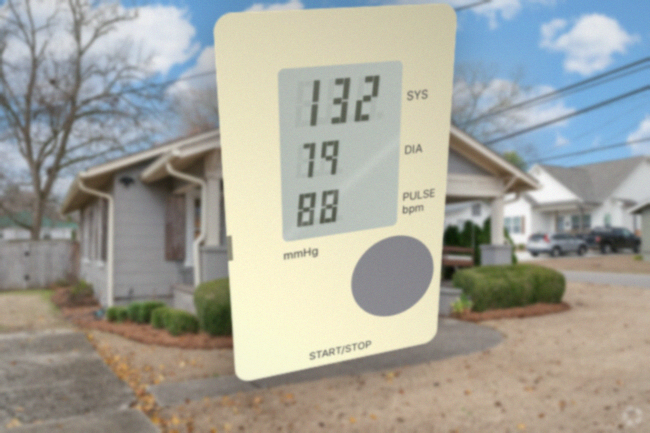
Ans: value=88 unit=bpm
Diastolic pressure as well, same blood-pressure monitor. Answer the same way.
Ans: value=79 unit=mmHg
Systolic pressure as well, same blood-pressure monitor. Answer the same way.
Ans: value=132 unit=mmHg
